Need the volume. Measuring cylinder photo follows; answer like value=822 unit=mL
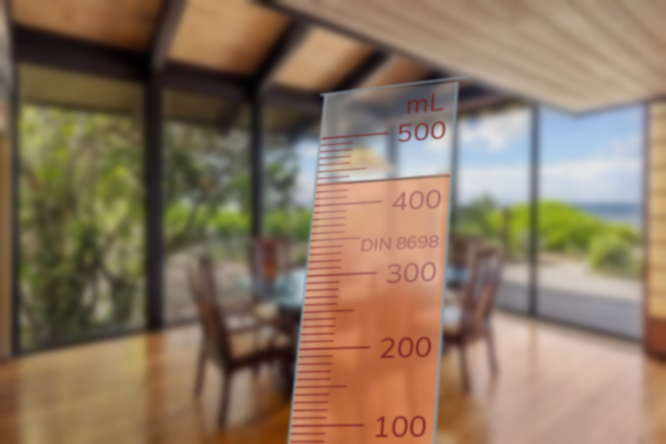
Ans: value=430 unit=mL
